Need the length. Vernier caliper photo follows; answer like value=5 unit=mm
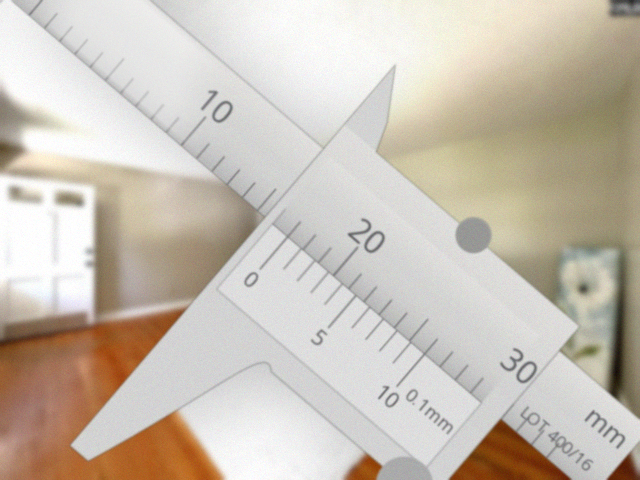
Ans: value=17.0 unit=mm
